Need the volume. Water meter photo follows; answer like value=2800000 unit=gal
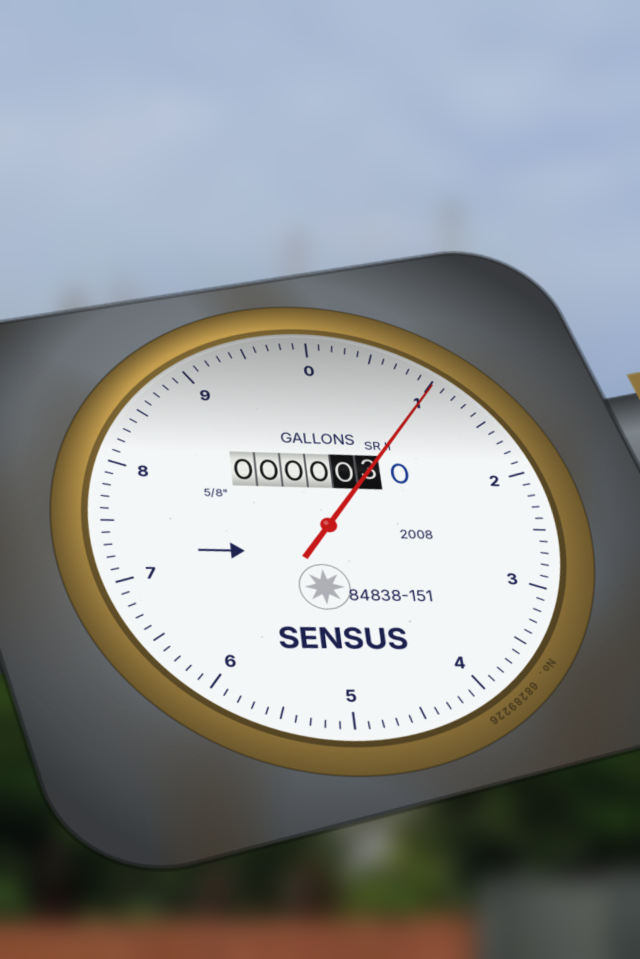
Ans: value=31.0 unit=gal
